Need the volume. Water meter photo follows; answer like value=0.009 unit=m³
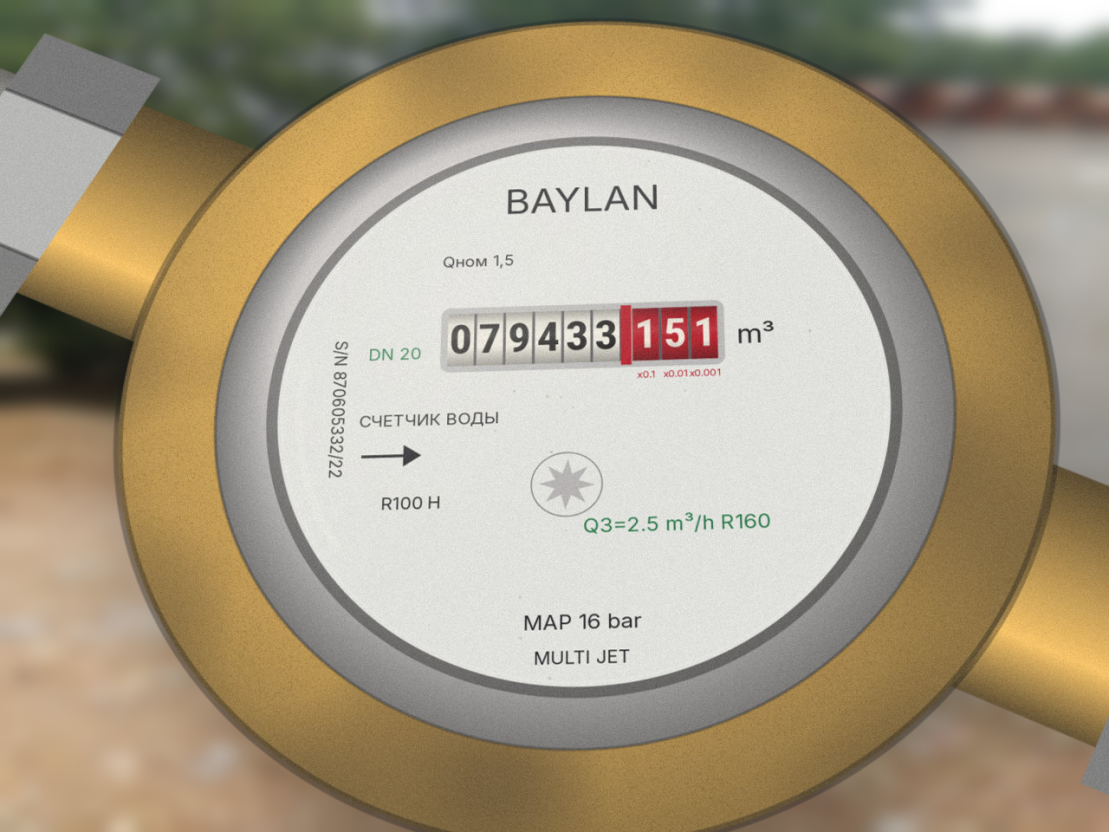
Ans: value=79433.151 unit=m³
